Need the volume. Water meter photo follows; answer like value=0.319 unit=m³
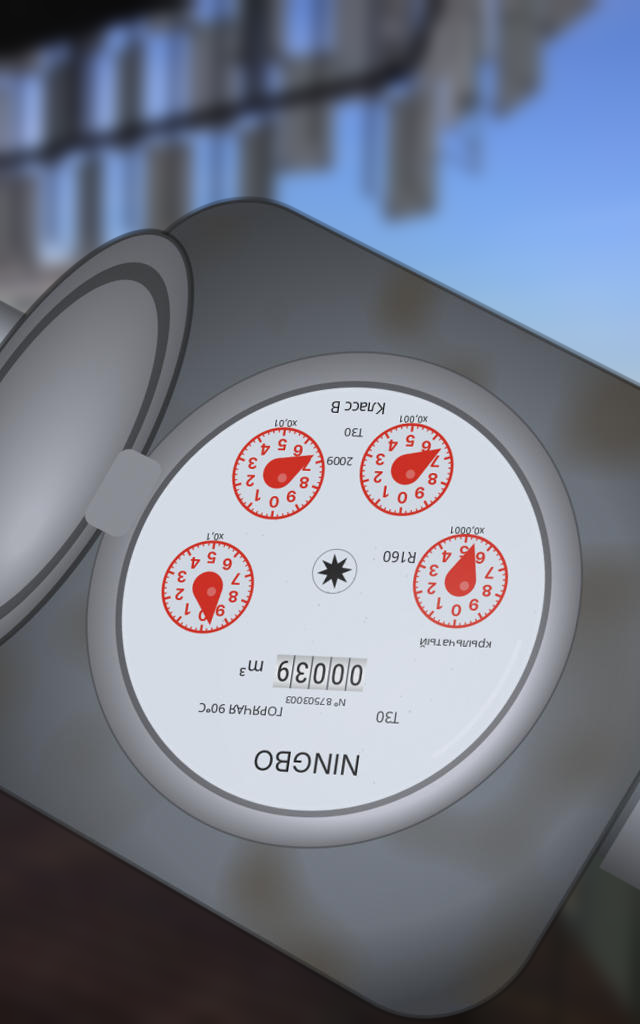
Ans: value=38.9665 unit=m³
